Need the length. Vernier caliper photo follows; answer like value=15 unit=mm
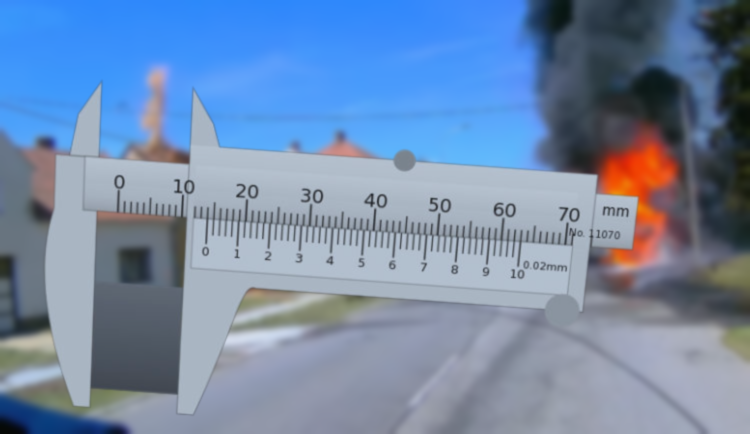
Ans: value=14.0 unit=mm
